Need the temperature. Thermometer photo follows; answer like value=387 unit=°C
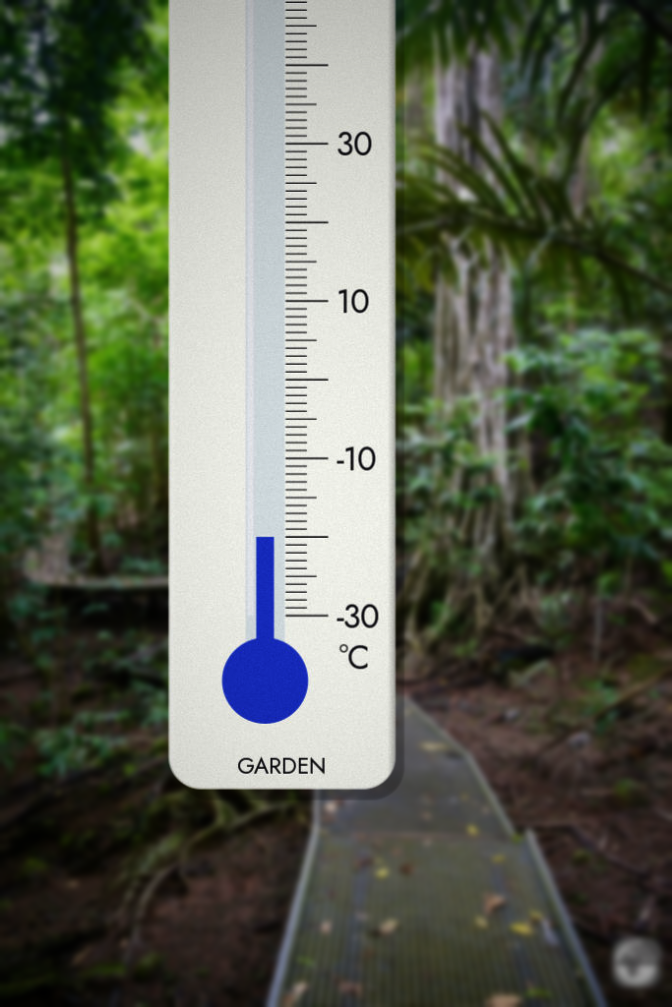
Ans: value=-20 unit=°C
